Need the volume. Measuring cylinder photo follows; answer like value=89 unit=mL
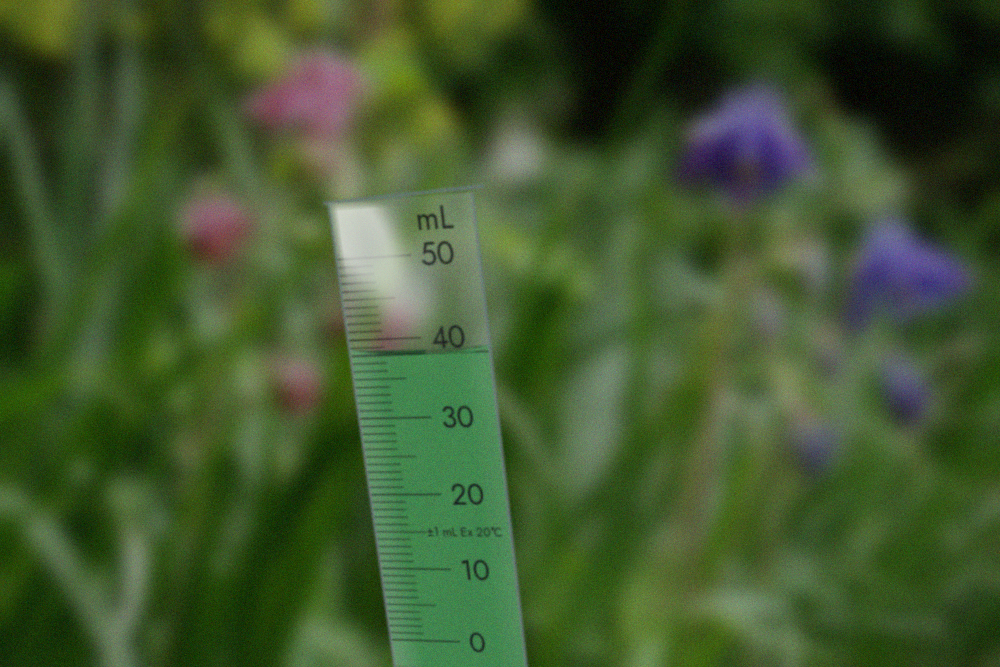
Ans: value=38 unit=mL
